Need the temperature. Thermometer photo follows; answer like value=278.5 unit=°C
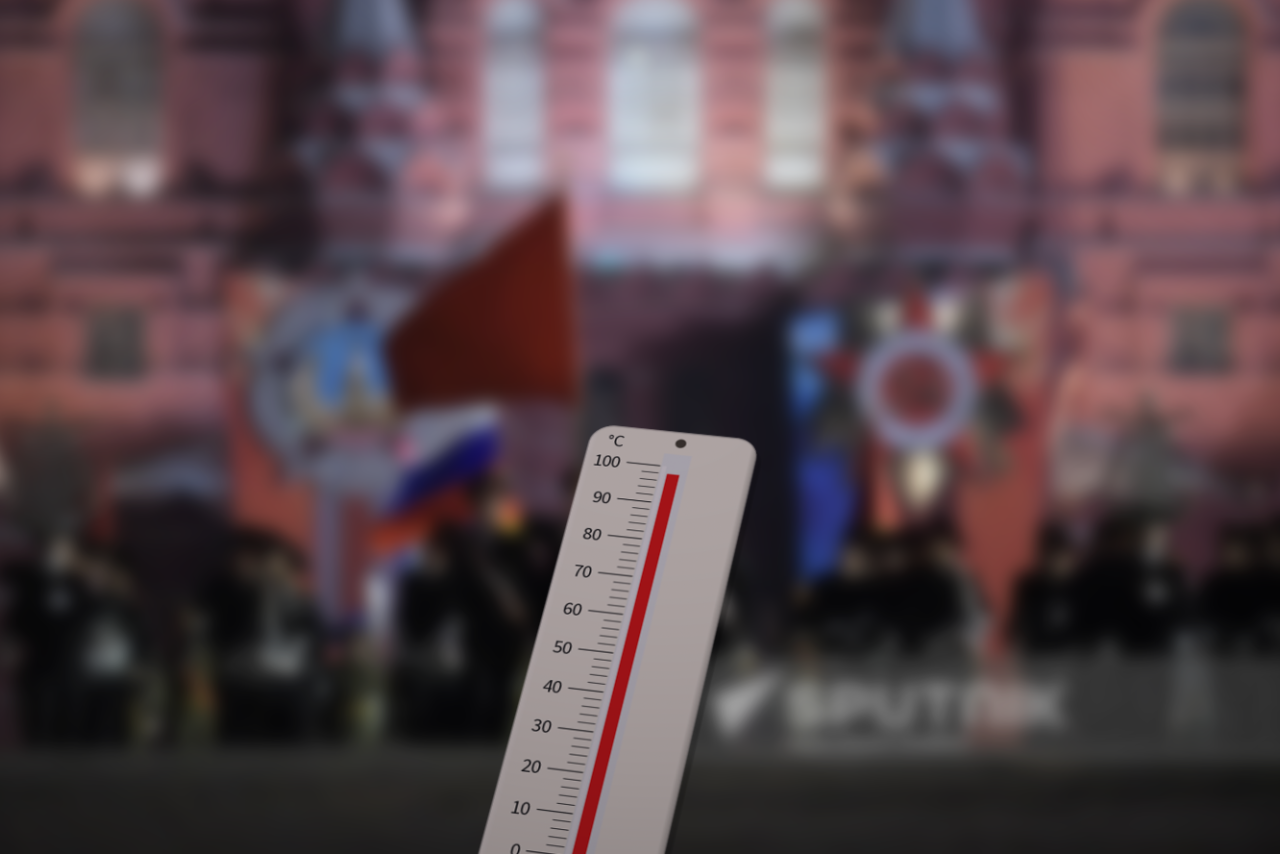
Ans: value=98 unit=°C
